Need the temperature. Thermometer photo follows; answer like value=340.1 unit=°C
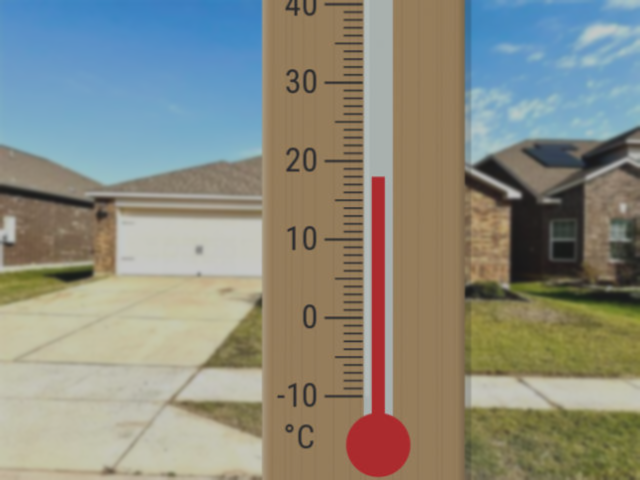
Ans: value=18 unit=°C
